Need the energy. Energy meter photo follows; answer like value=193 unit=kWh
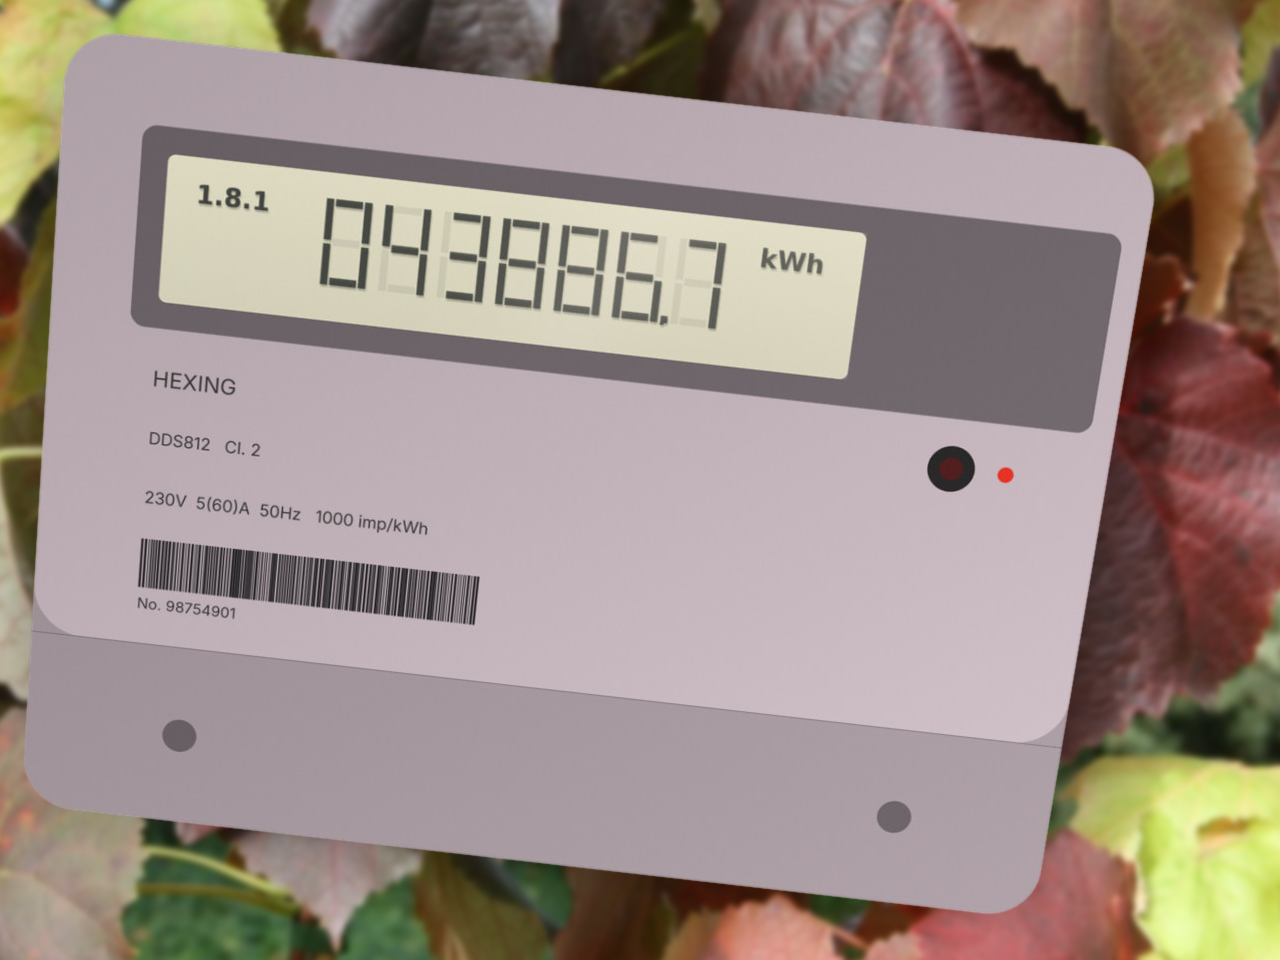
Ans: value=43886.7 unit=kWh
